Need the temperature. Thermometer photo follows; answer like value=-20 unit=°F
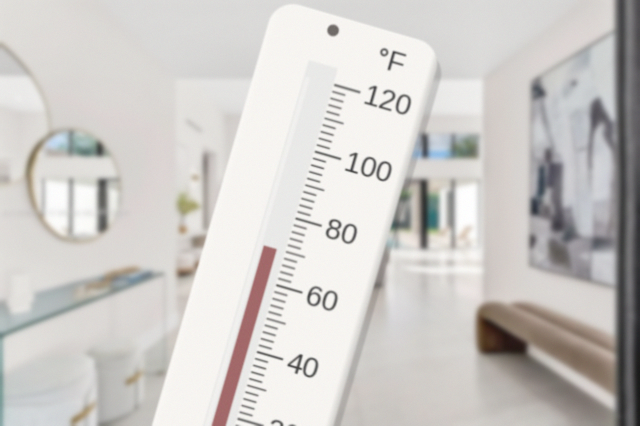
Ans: value=70 unit=°F
